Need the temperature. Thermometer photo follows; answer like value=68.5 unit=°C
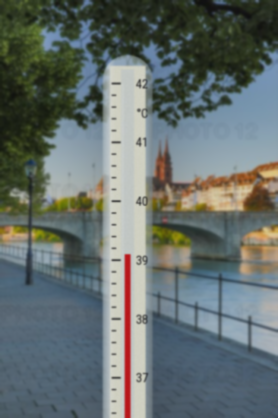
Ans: value=39.1 unit=°C
